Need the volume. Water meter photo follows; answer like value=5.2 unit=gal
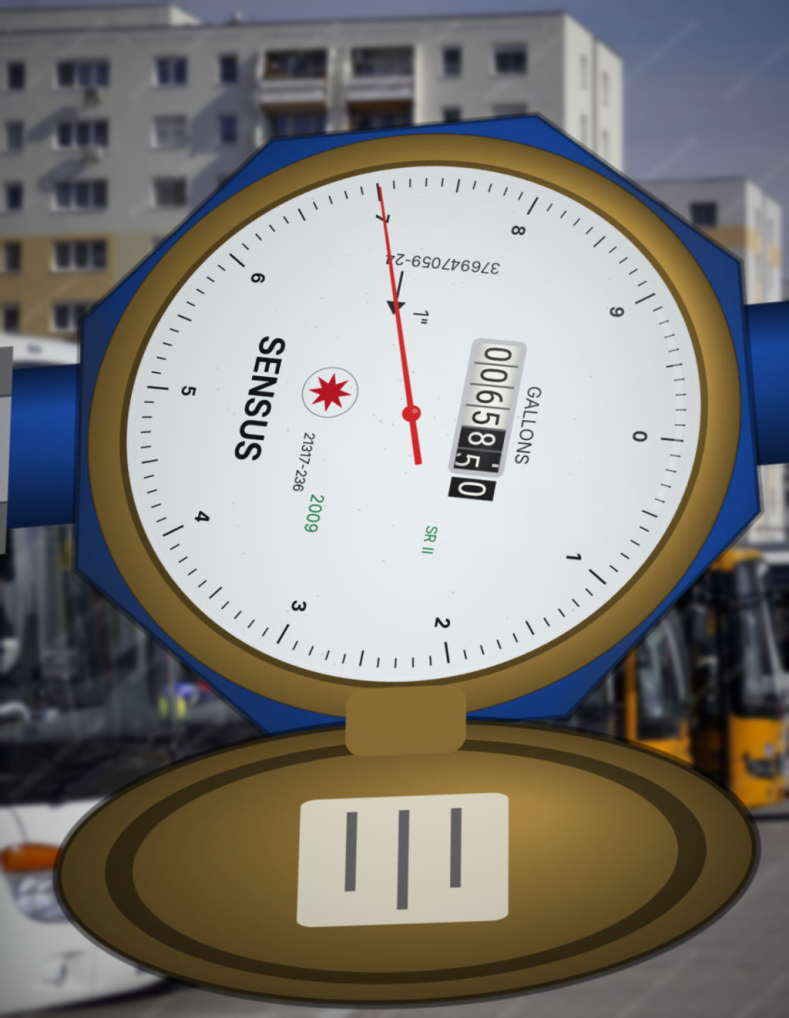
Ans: value=65847.0 unit=gal
